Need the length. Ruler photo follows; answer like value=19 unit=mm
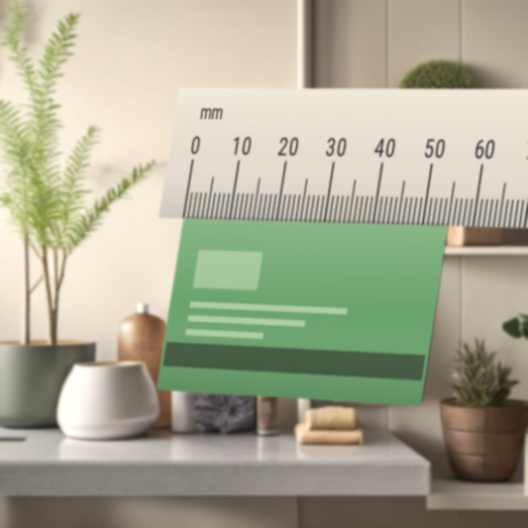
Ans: value=55 unit=mm
